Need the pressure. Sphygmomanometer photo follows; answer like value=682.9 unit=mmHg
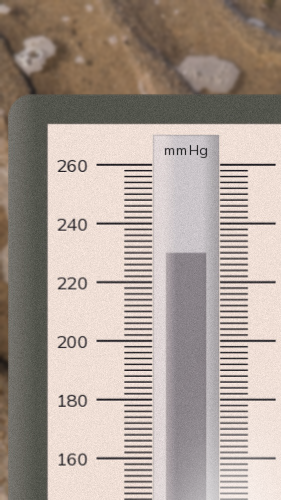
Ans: value=230 unit=mmHg
